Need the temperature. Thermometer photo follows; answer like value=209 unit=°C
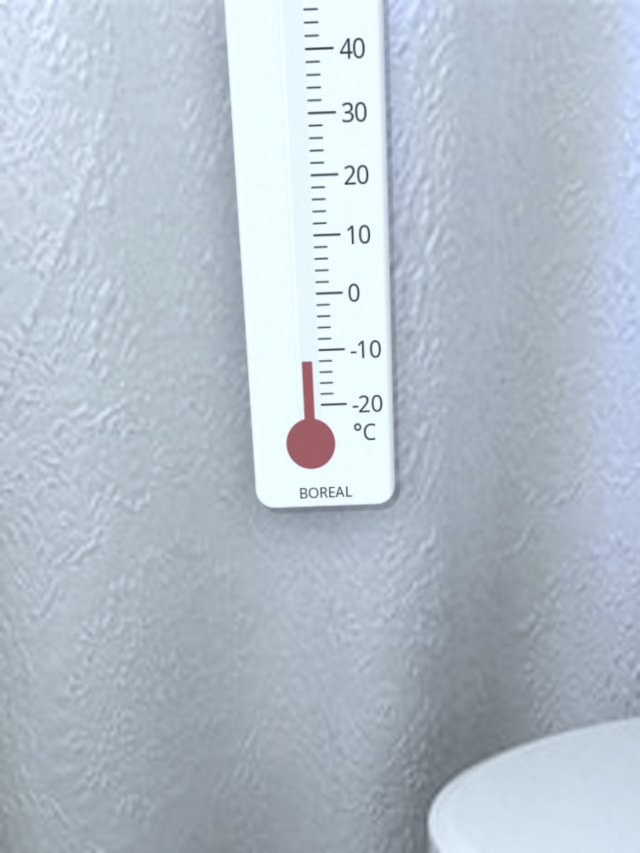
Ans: value=-12 unit=°C
